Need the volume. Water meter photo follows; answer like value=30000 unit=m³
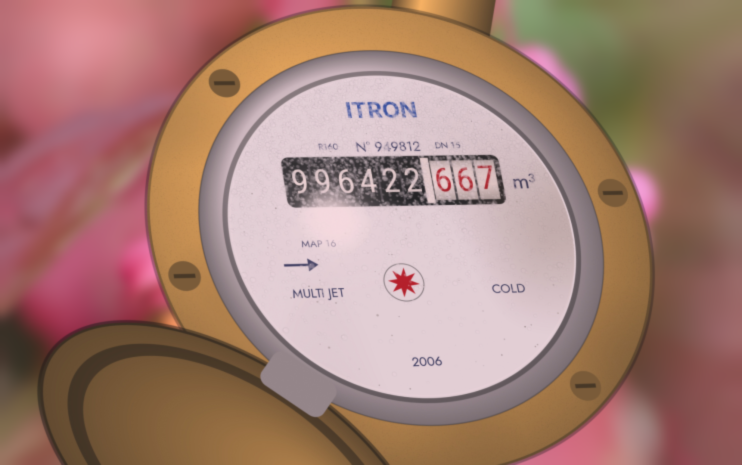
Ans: value=996422.667 unit=m³
